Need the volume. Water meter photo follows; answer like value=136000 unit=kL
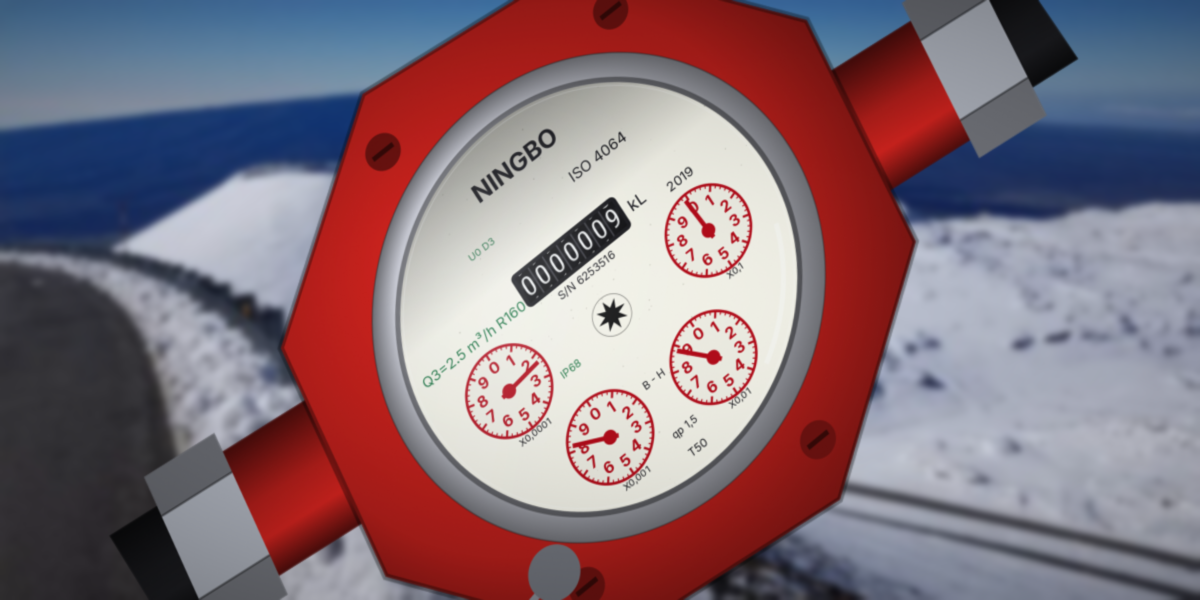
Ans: value=8.9882 unit=kL
